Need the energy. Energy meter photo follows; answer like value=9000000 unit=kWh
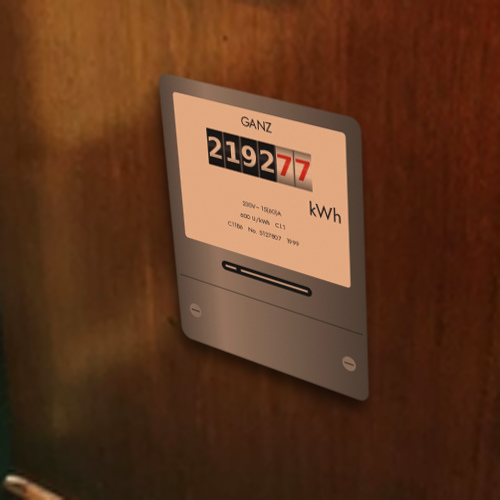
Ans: value=2192.77 unit=kWh
